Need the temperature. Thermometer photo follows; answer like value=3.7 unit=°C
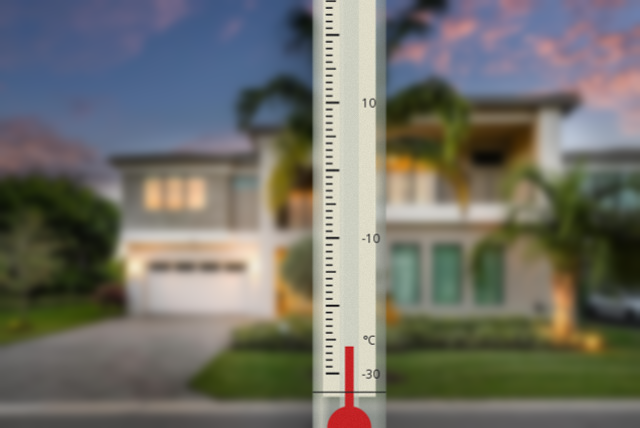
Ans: value=-26 unit=°C
